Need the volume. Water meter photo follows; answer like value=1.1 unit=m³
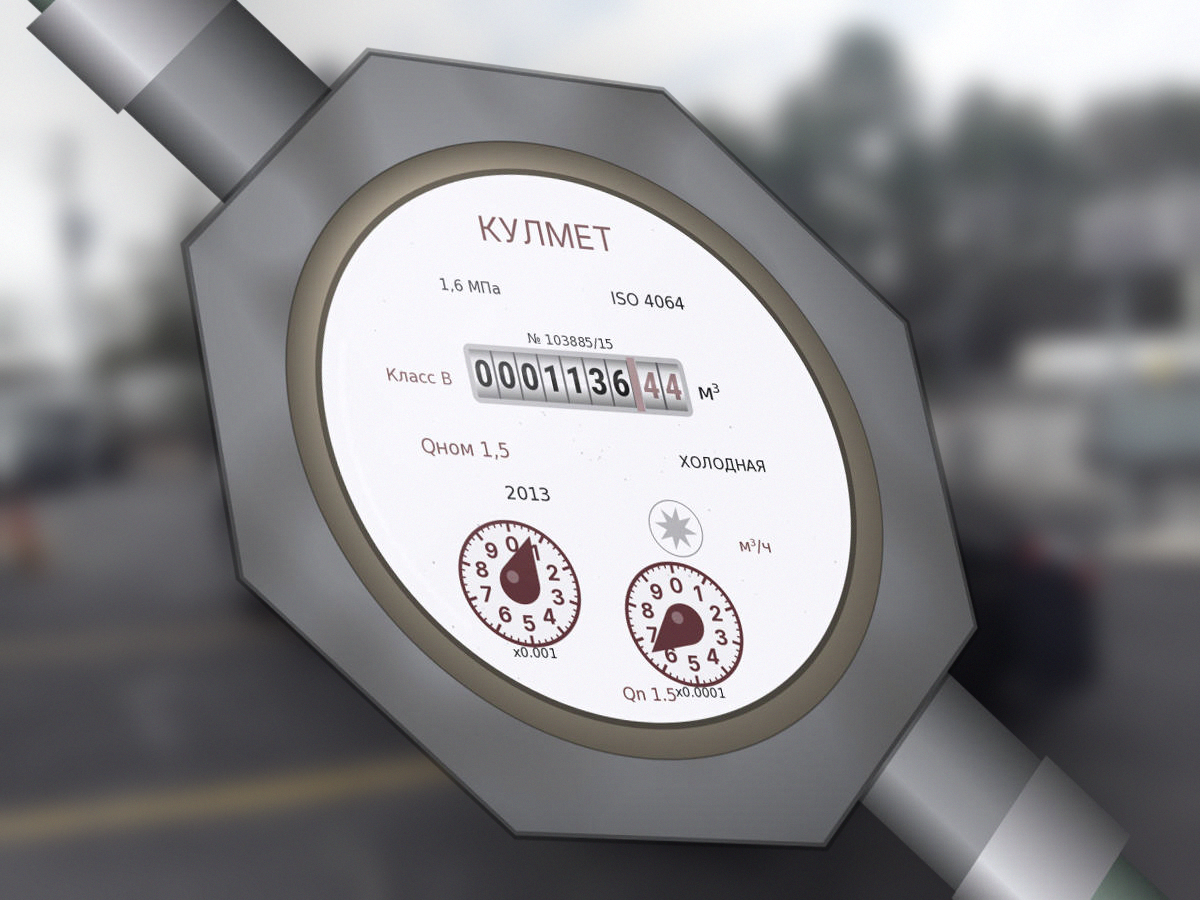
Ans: value=1136.4406 unit=m³
